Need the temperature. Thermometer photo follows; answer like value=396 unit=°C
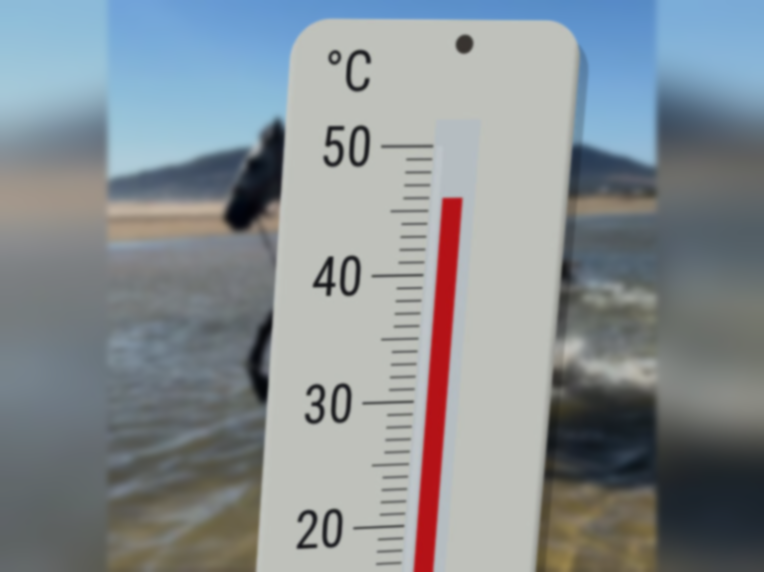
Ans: value=46 unit=°C
